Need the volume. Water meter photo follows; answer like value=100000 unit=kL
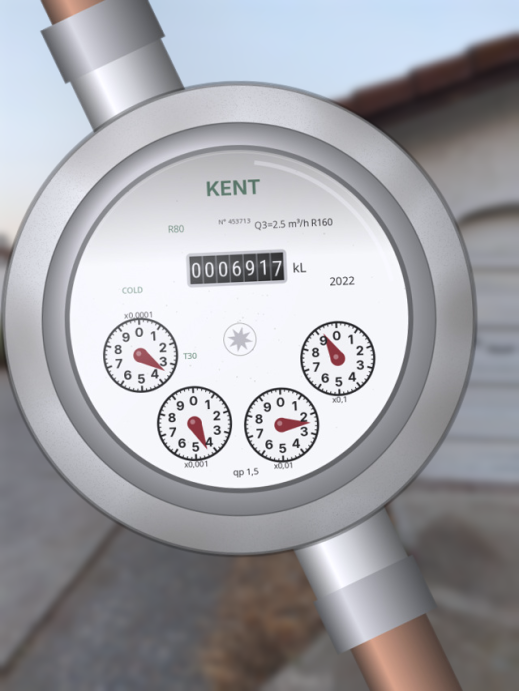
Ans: value=6916.9243 unit=kL
